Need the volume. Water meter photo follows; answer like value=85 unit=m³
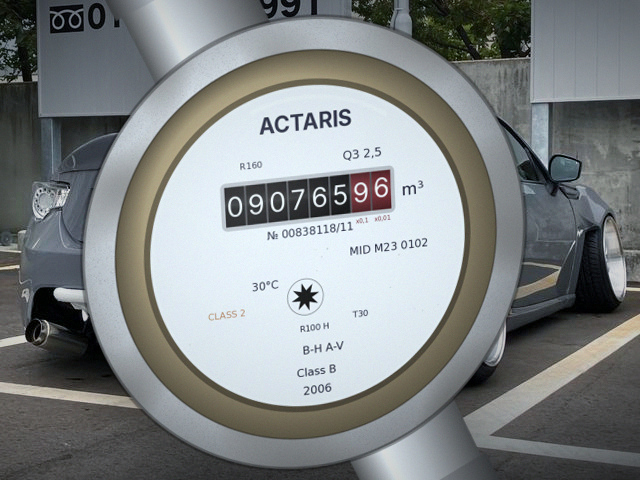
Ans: value=90765.96 unit=m³
